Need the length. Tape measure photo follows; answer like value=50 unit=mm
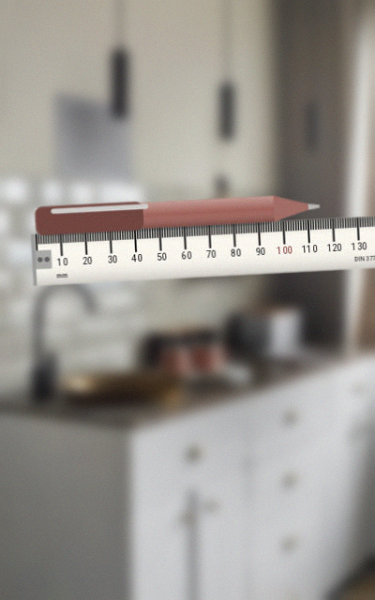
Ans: value=115 unit=mm
